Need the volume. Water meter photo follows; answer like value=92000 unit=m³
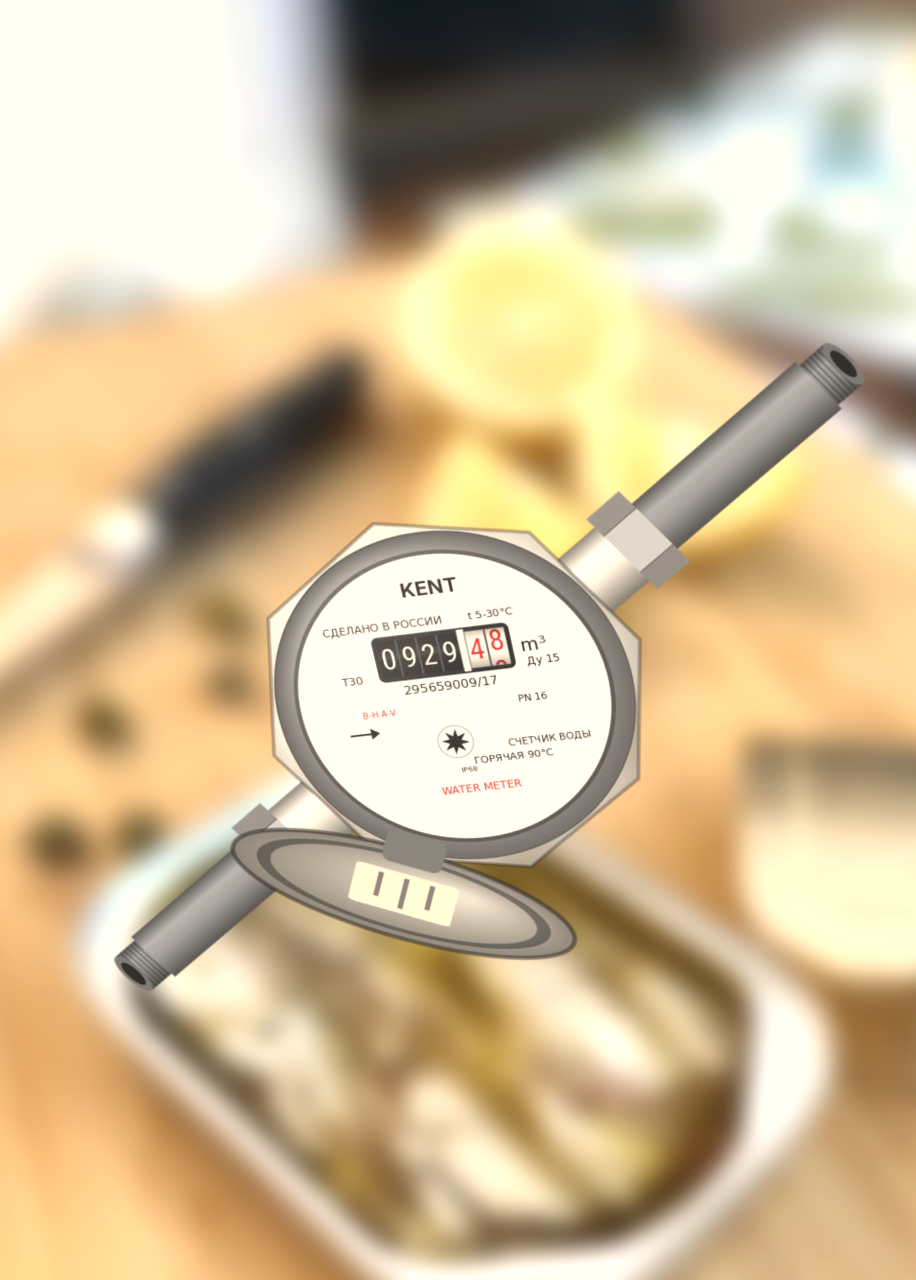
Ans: value=929.48 unit=m³
